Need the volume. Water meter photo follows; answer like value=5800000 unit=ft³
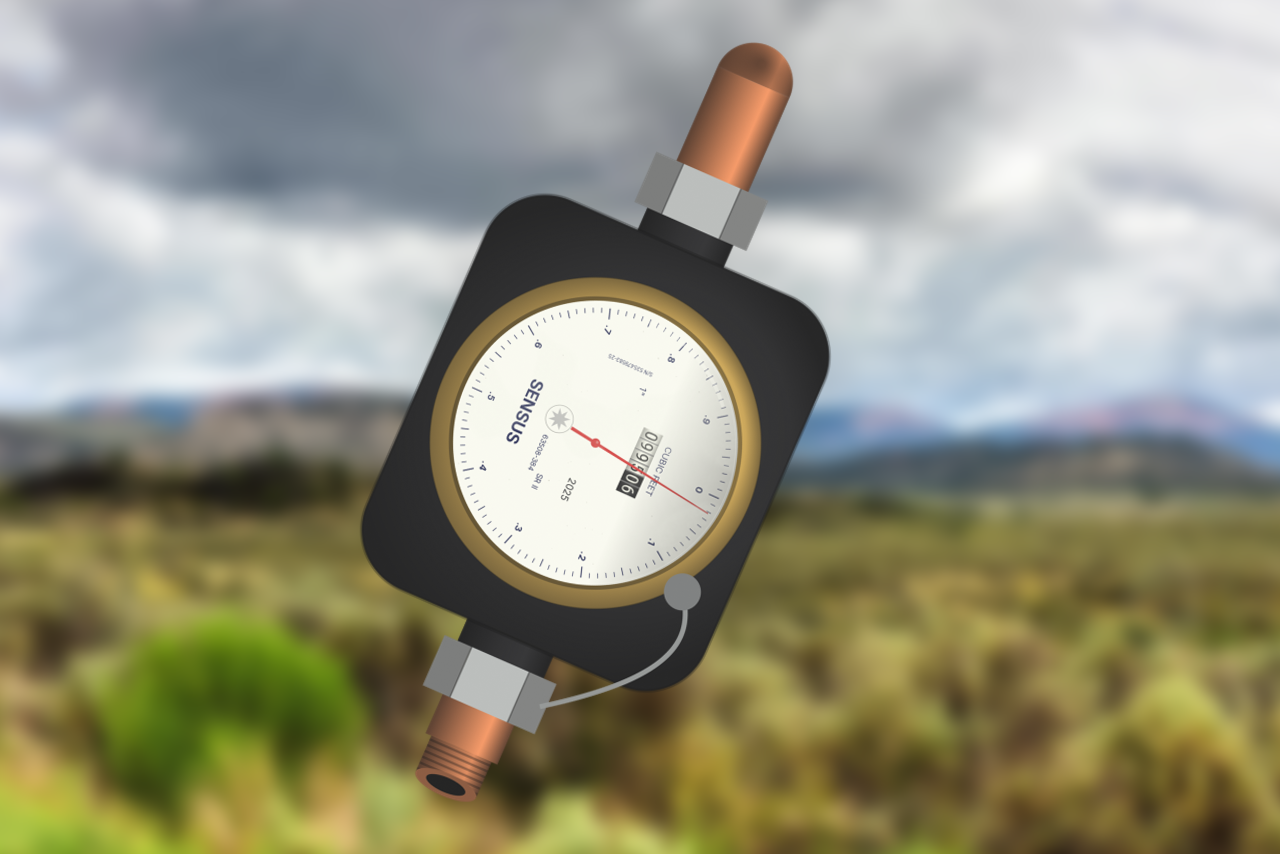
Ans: value=99506.02 unit=ft³
